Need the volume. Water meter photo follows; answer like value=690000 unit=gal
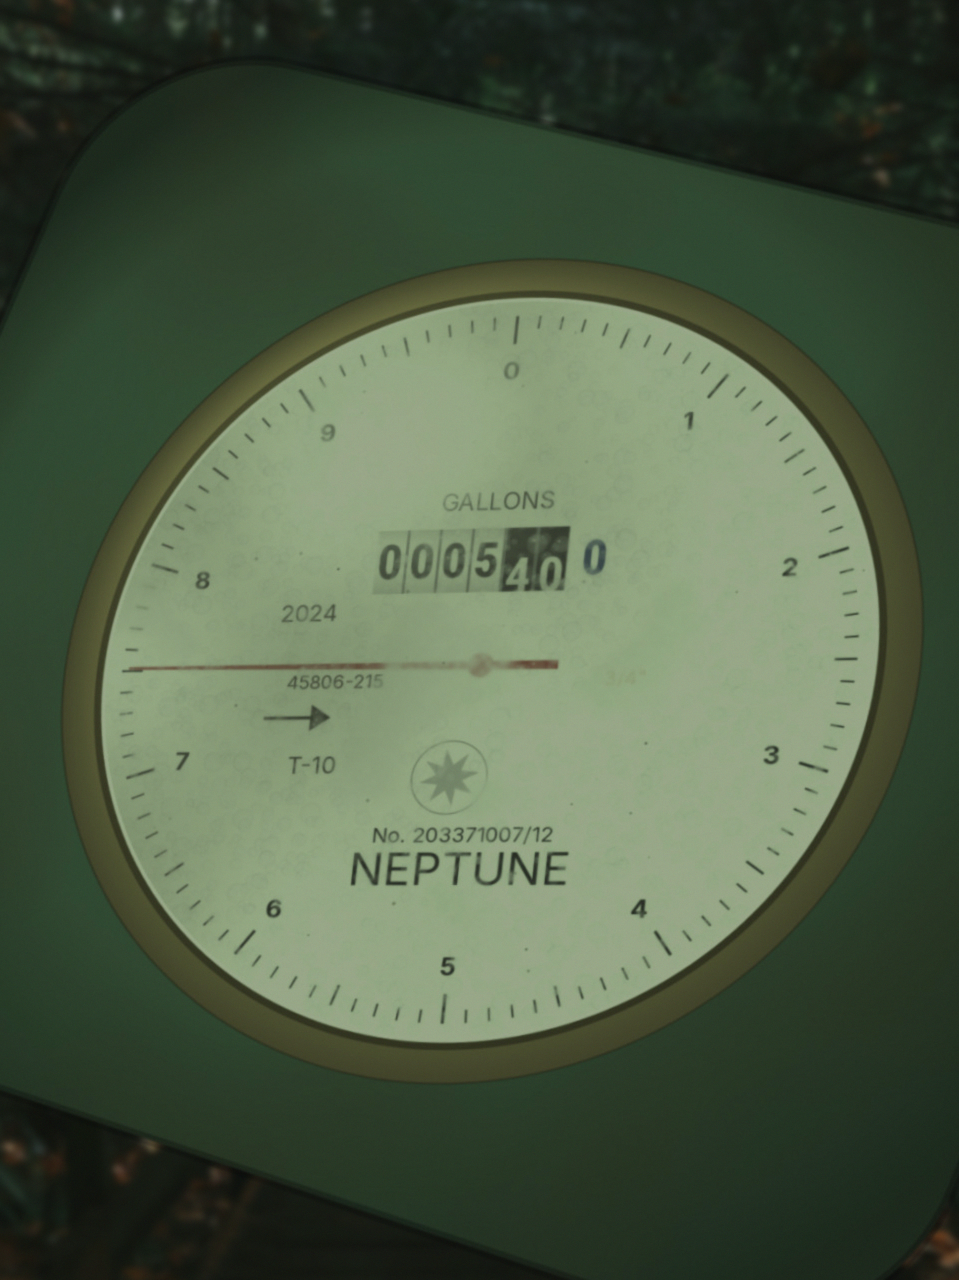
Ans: value=5397.5 unit=gal
